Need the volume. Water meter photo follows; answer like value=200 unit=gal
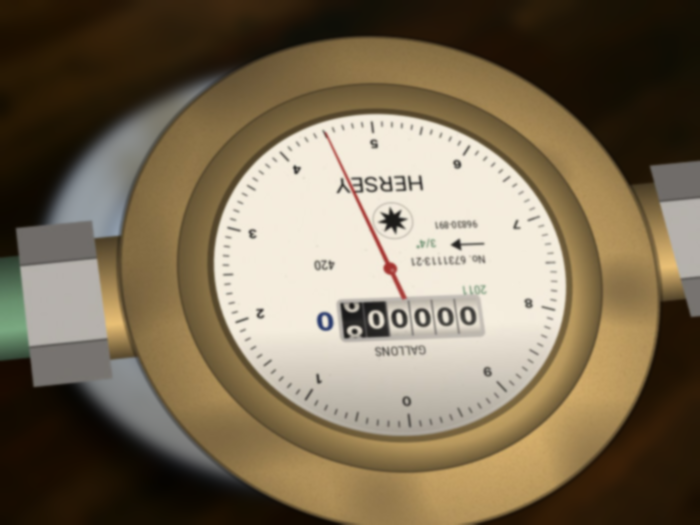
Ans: value=84.5 unit=gal
